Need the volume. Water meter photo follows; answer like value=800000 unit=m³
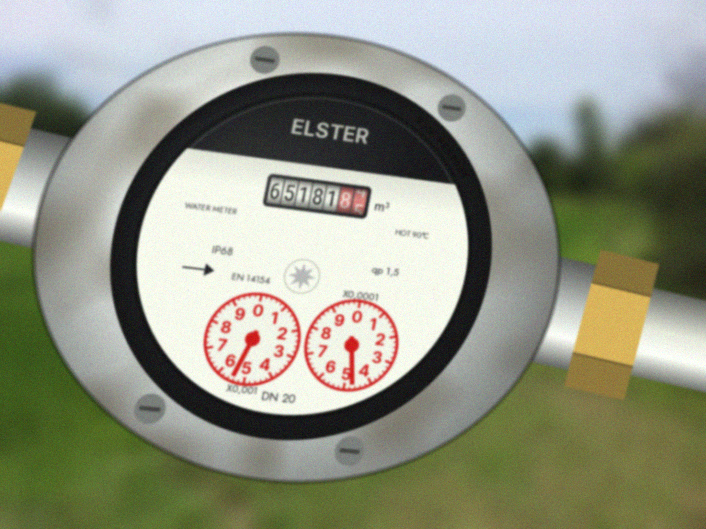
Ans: value=65181.8454 unit=m³
